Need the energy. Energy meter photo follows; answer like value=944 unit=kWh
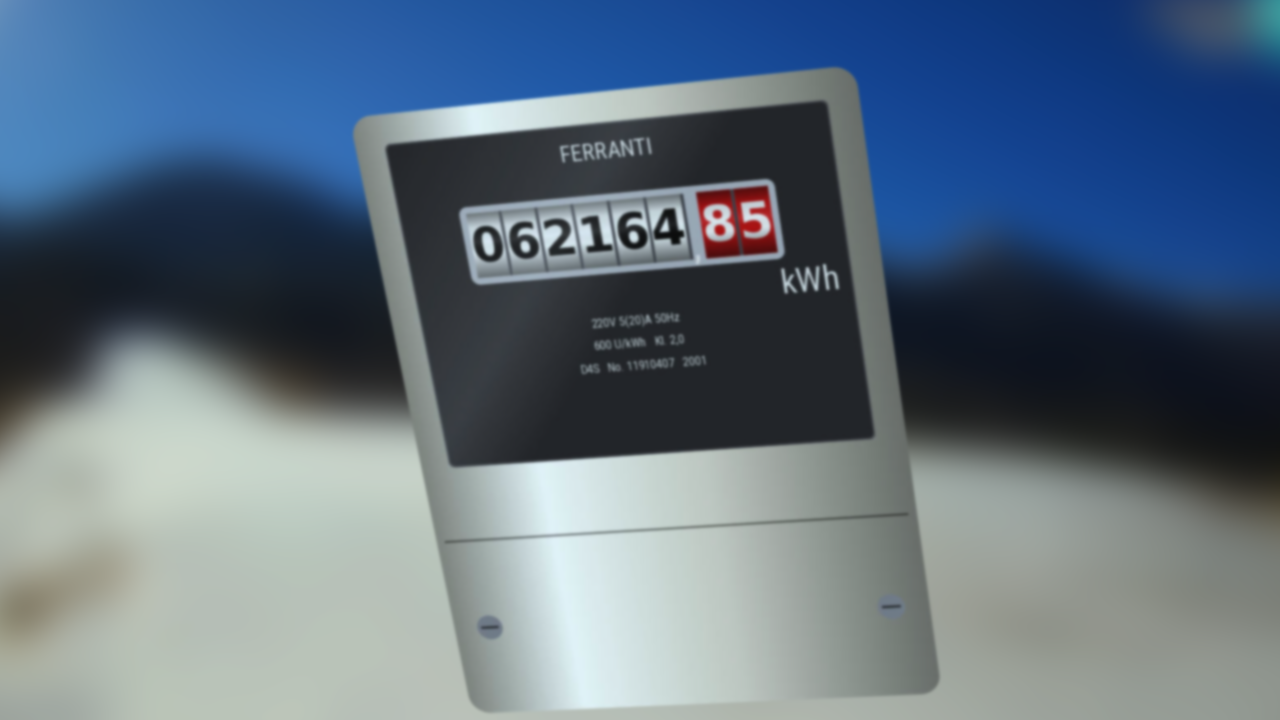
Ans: value=62164.85 unit=kWh
